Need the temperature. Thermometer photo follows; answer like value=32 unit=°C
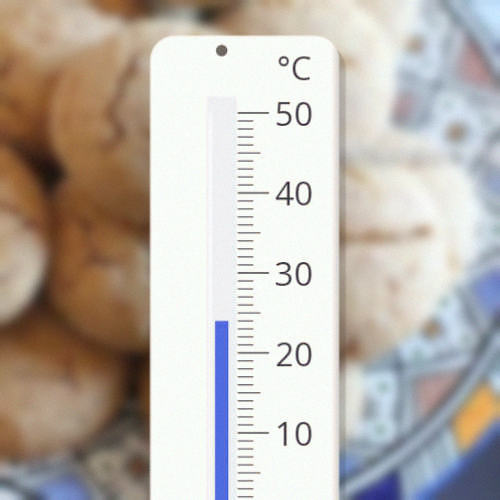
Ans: value=24 unit=°C
